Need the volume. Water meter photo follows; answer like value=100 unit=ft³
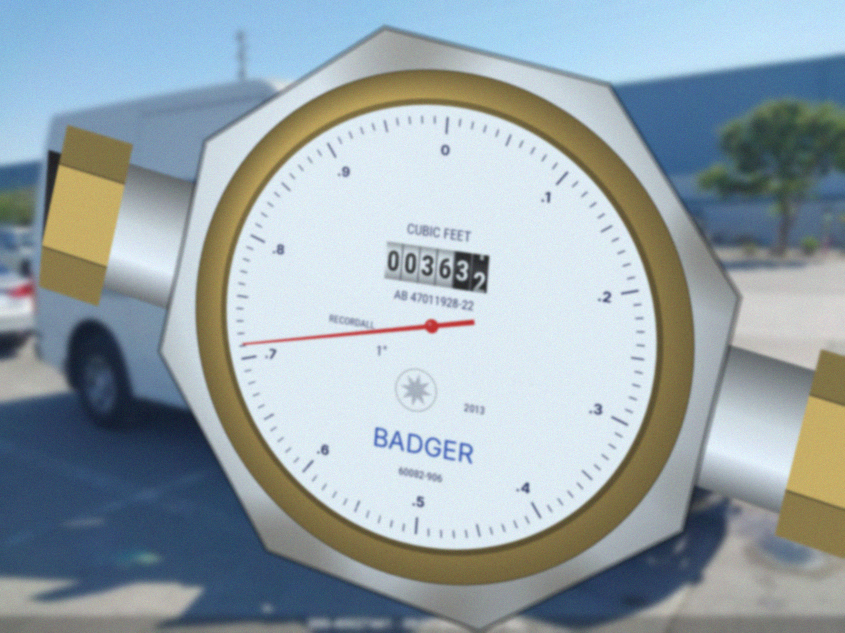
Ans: value=3631.71 unit=ft³
